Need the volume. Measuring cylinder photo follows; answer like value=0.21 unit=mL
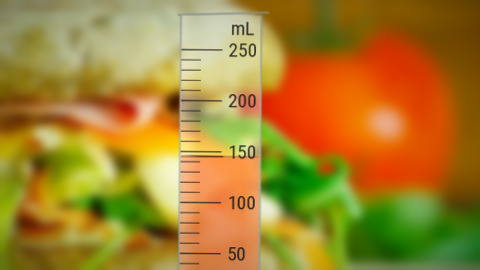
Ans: value=145 unit=mL
